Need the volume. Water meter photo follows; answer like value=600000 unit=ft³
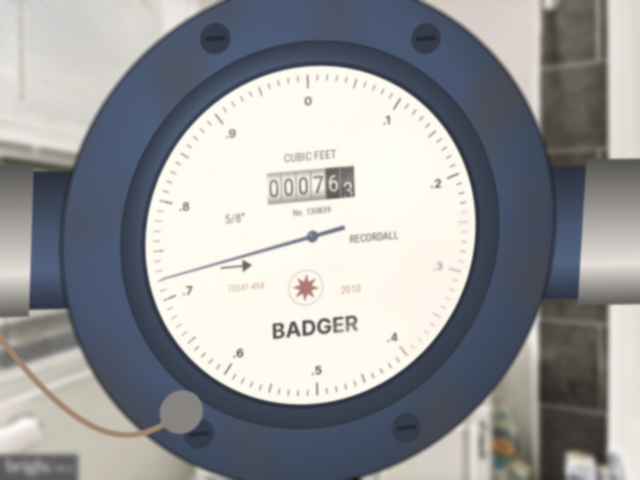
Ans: value=762.72 unit=ft³
